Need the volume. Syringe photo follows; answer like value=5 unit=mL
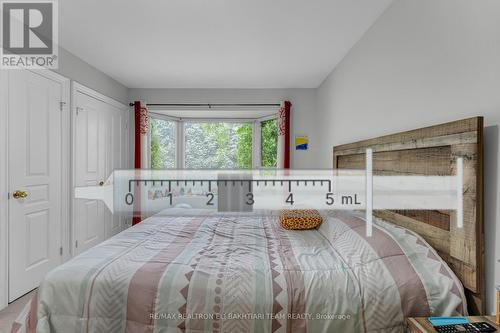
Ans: value=2.2 unit=mL
